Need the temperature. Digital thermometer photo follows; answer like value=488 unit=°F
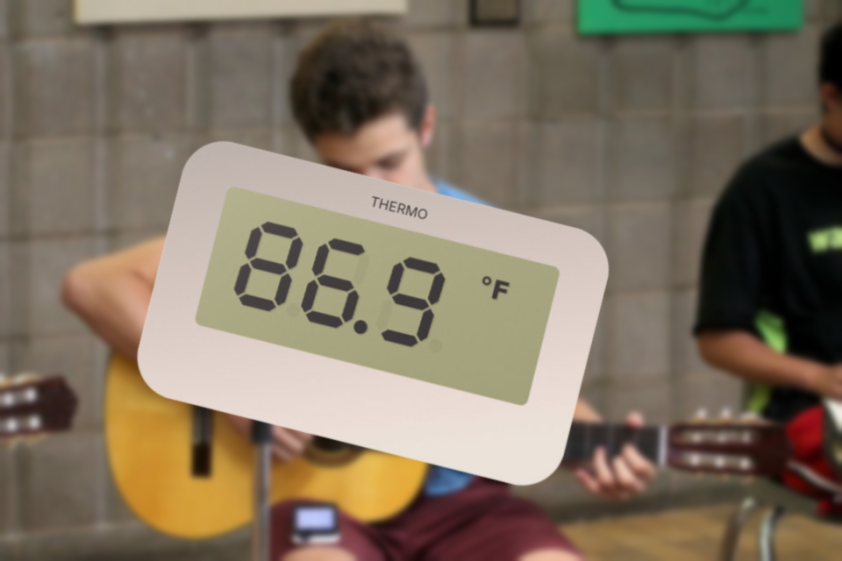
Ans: value=86.9 unit=°F
